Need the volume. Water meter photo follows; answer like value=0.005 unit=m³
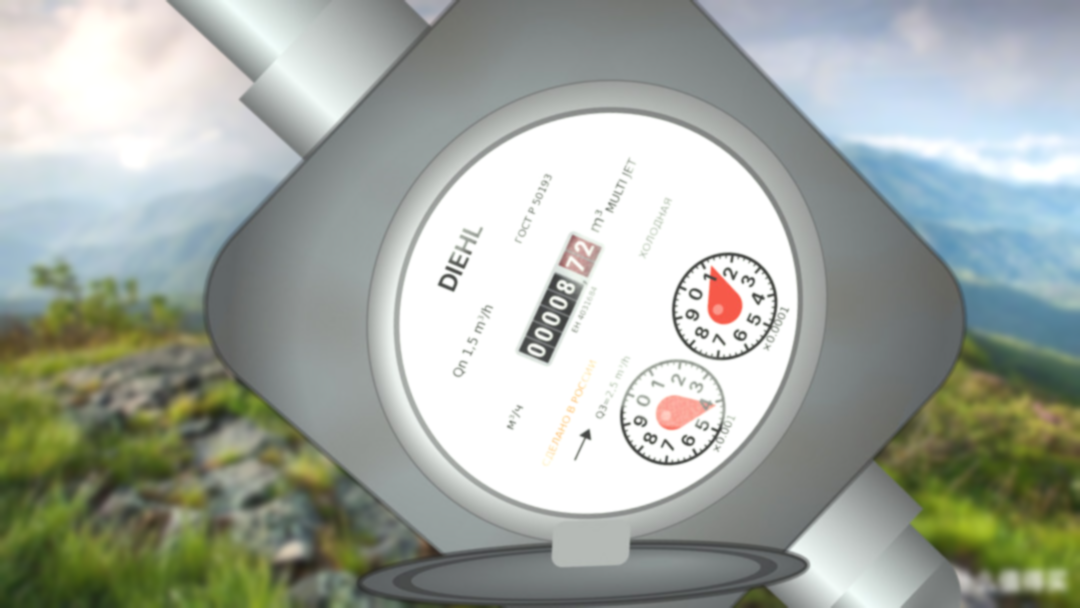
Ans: value=8.7241 unit=m³
